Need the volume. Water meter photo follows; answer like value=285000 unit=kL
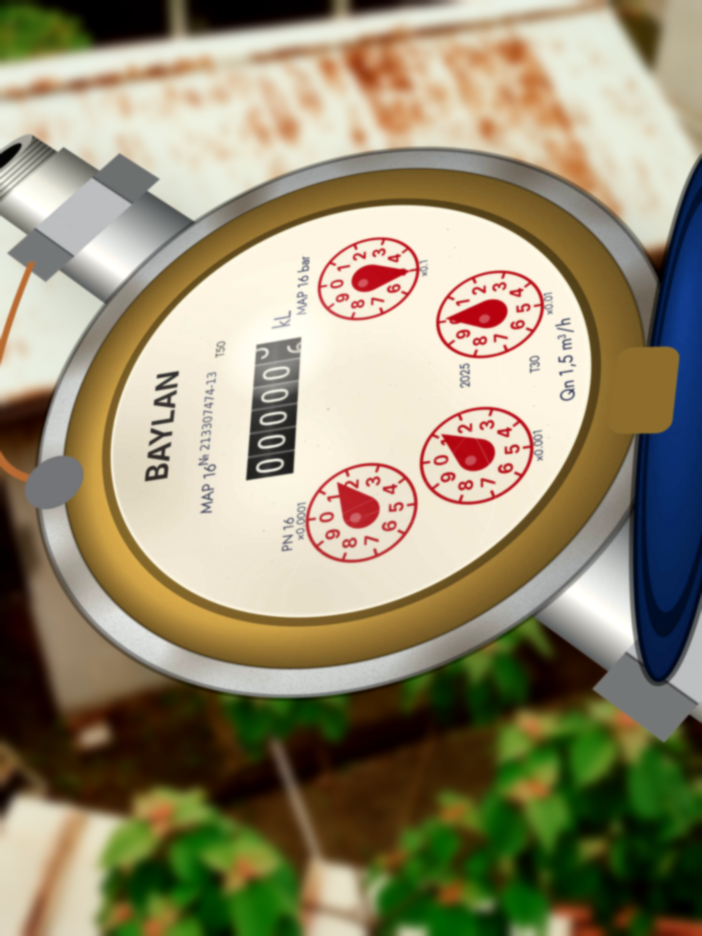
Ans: value=5.5011 unit=kL
